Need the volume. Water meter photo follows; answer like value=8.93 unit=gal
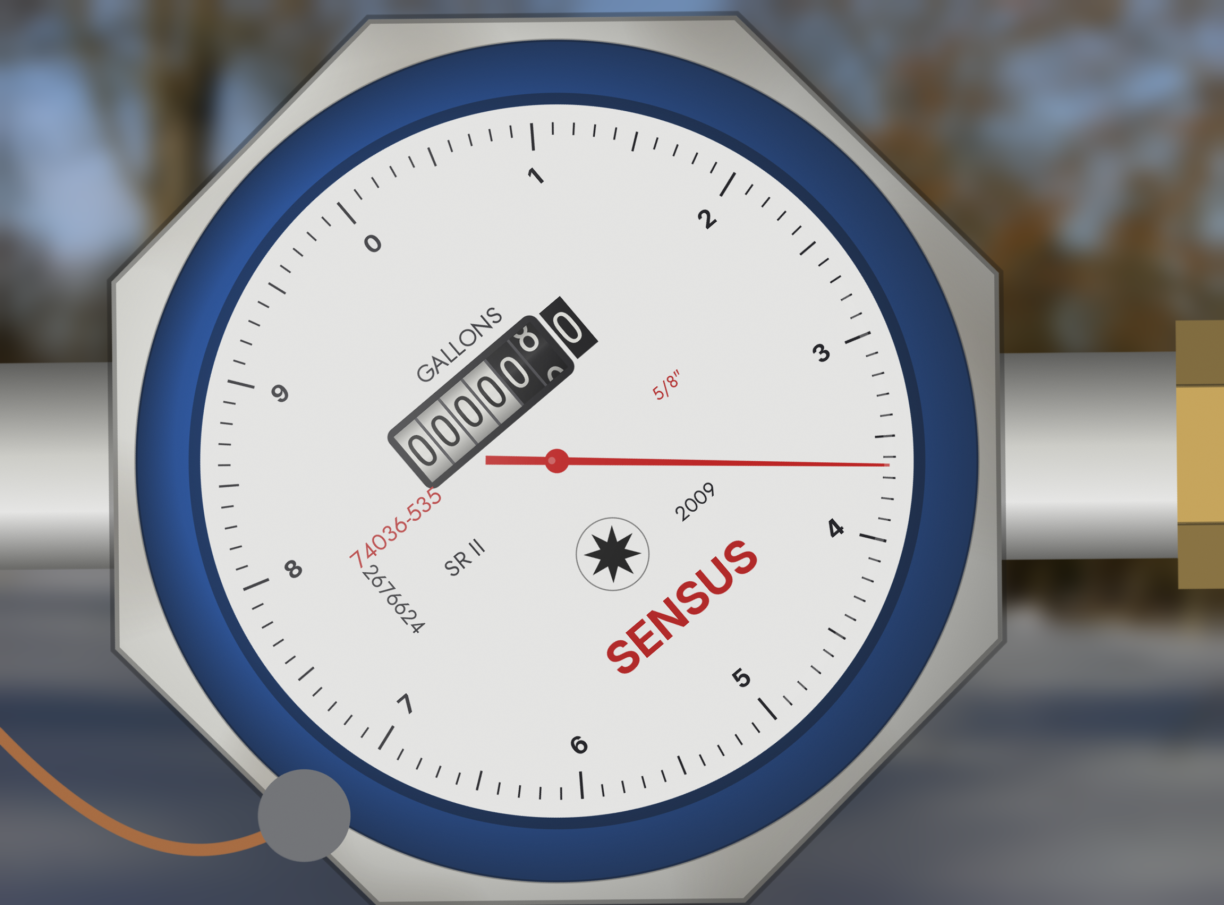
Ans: value=83.6 unit=gal
